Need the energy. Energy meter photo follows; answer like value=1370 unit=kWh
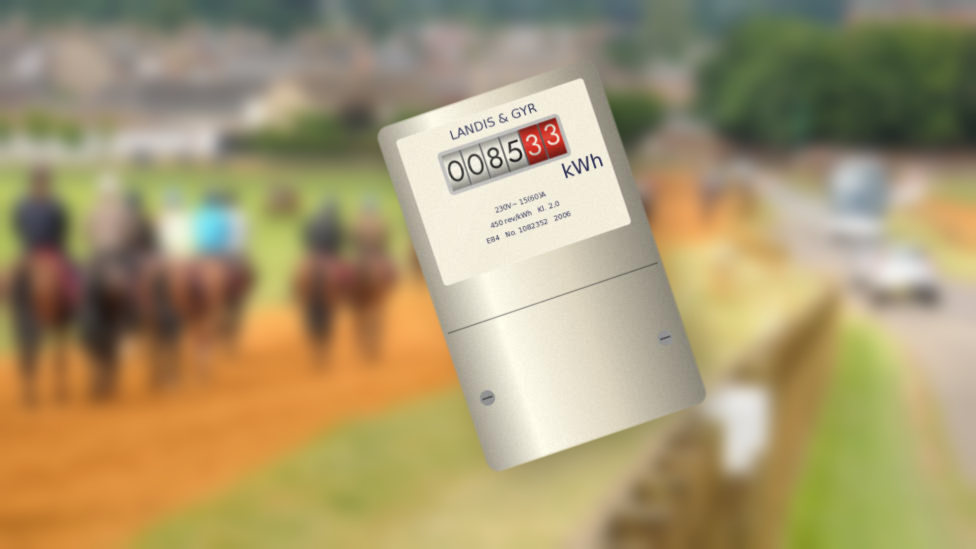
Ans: value=85.33 unit=kWh
